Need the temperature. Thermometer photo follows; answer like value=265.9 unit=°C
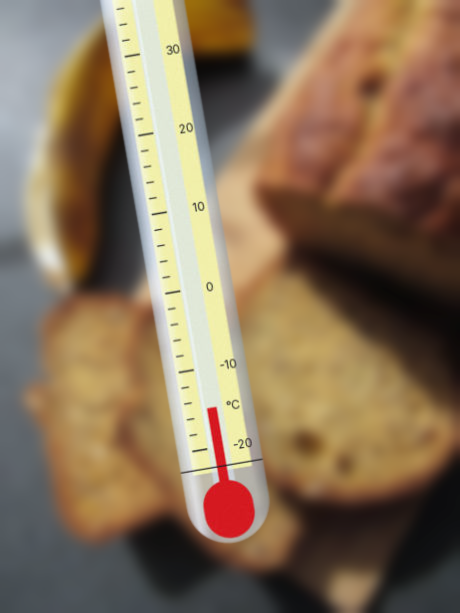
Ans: value=-15 unit=°C
